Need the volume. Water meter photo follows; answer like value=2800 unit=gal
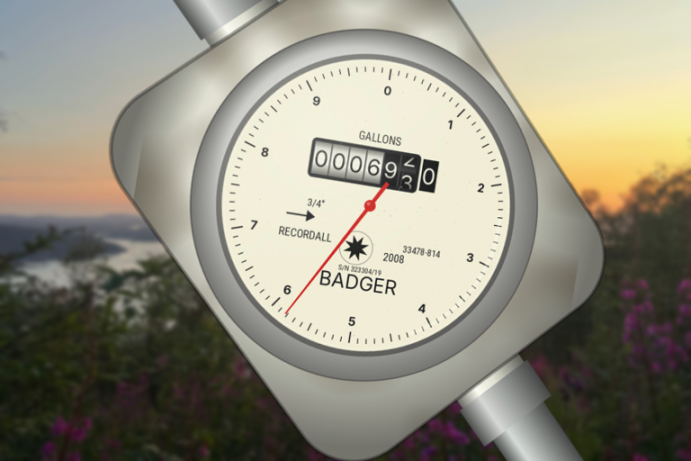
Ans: value=6925.8 unit=gal
